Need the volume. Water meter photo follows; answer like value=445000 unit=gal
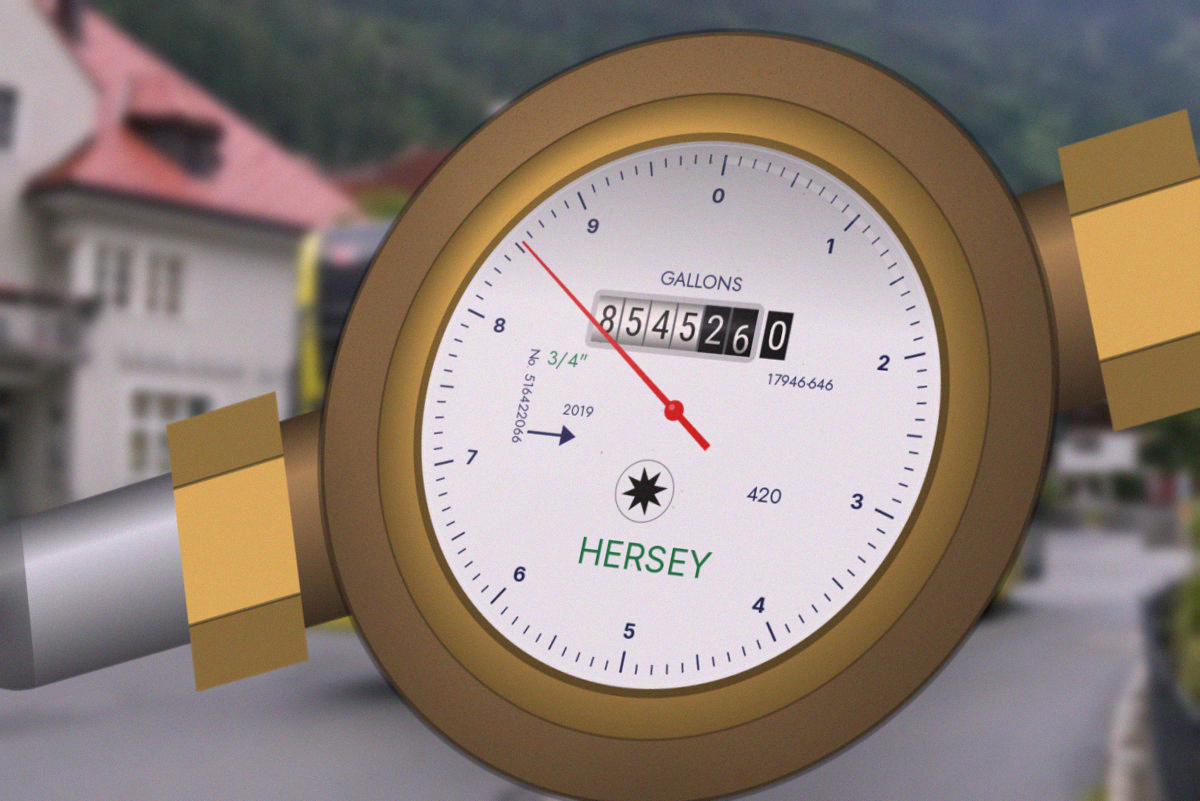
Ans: value=8545258.5 unit=gal
